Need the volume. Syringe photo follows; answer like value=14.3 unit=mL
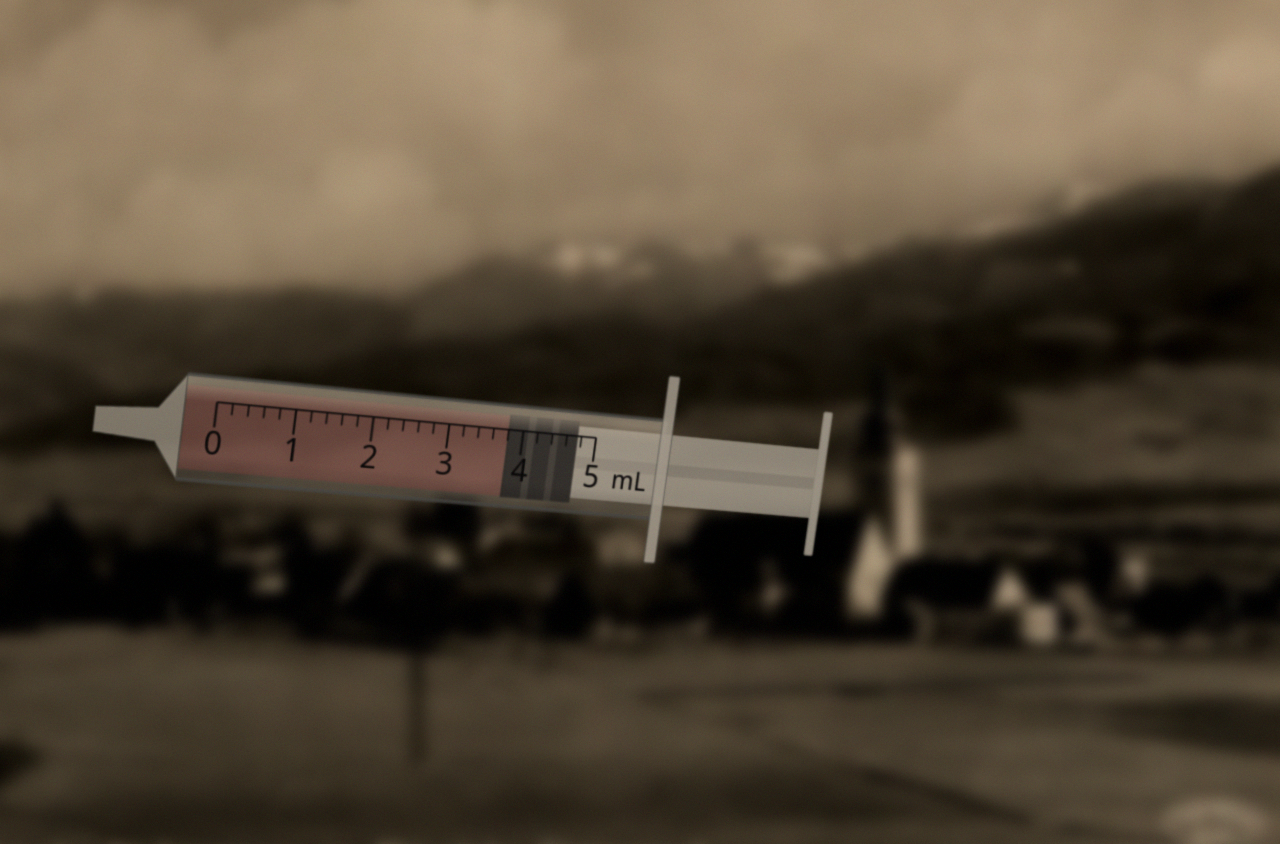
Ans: value=3.8 unit=mL
